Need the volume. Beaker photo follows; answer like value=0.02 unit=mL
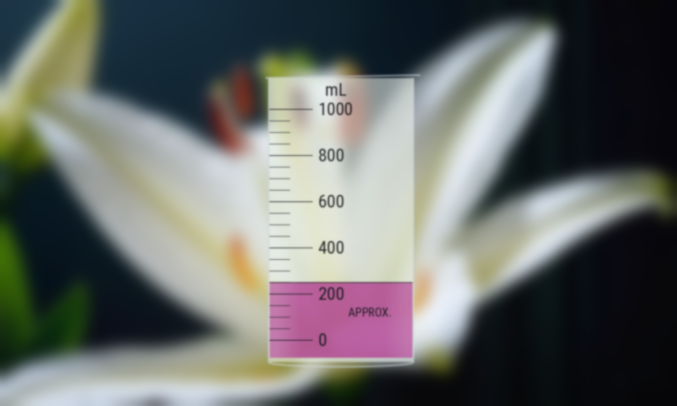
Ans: value=250 unit=mL
